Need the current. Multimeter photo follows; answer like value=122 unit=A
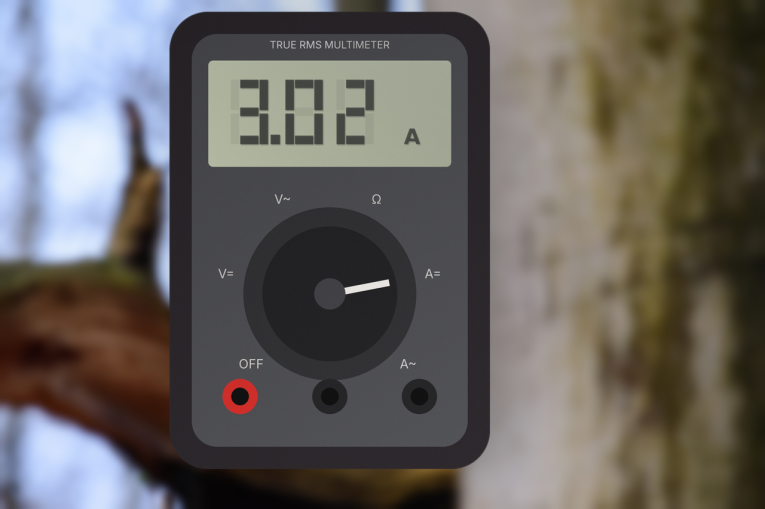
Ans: value=3.02 unit=A
